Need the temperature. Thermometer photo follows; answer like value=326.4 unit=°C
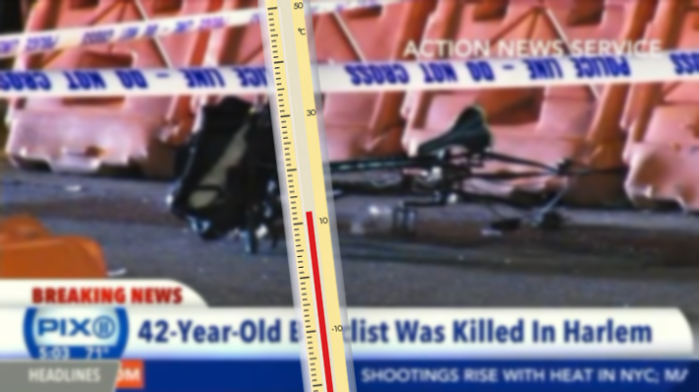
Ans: value=12 unit=°C
